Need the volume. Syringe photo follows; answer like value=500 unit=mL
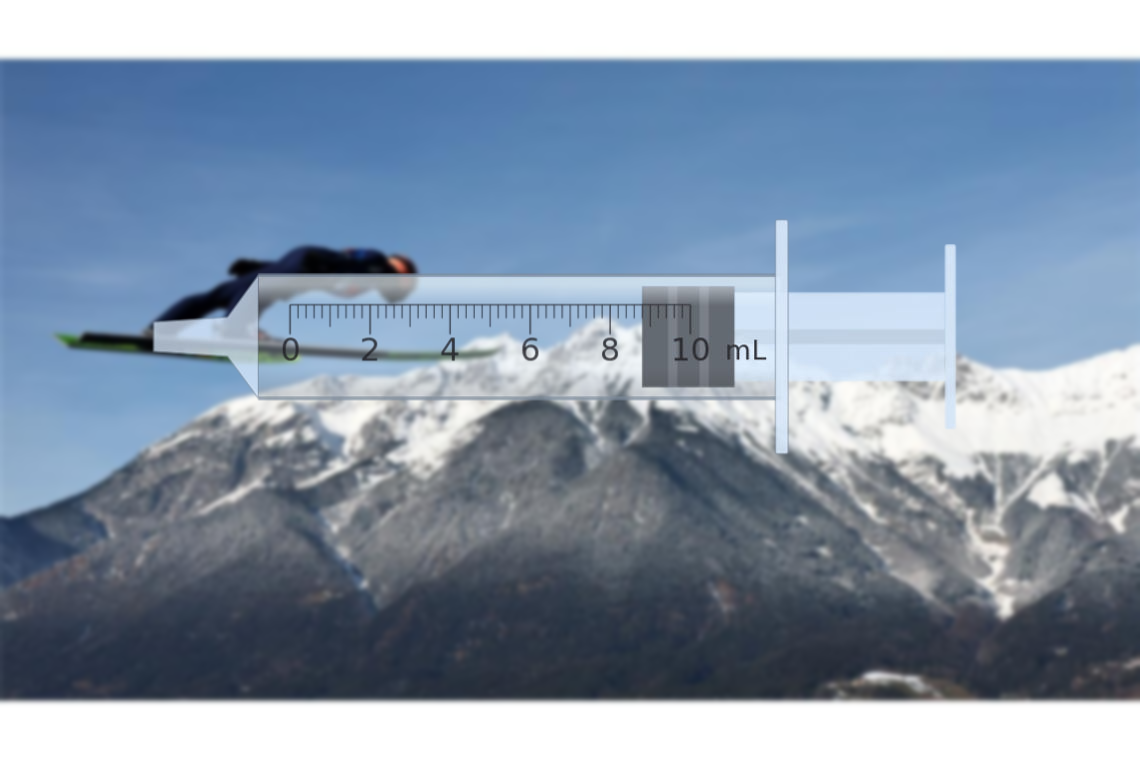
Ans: value=8.8 unit=mL
